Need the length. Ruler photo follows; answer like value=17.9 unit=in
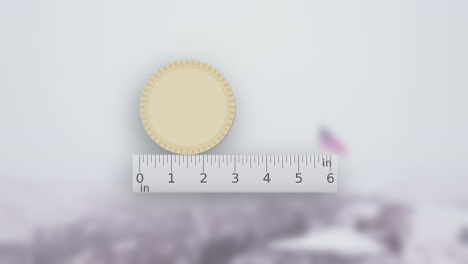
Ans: value=3 unit=in
